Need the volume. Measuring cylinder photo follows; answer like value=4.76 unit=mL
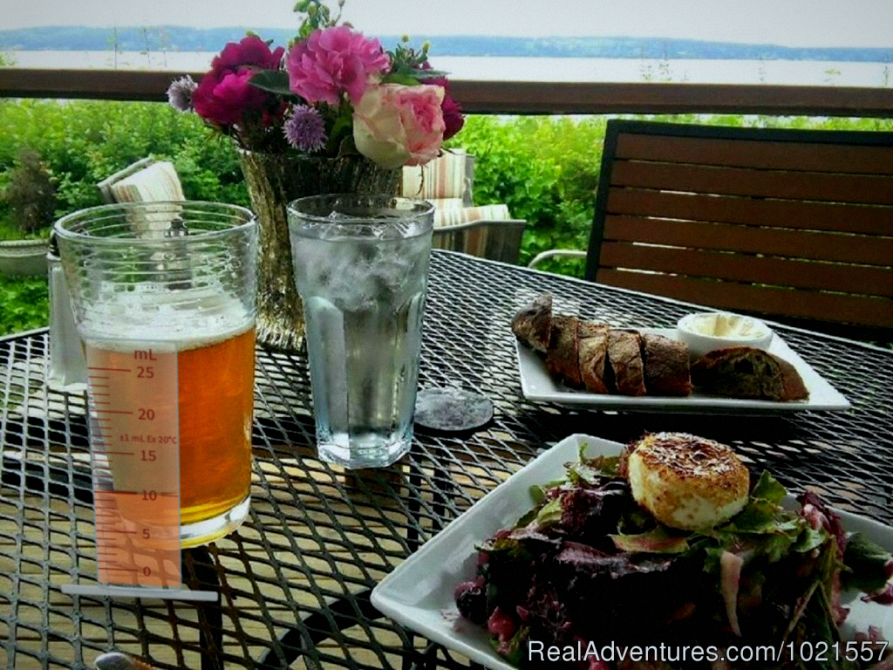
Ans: value=10 unit=mL
